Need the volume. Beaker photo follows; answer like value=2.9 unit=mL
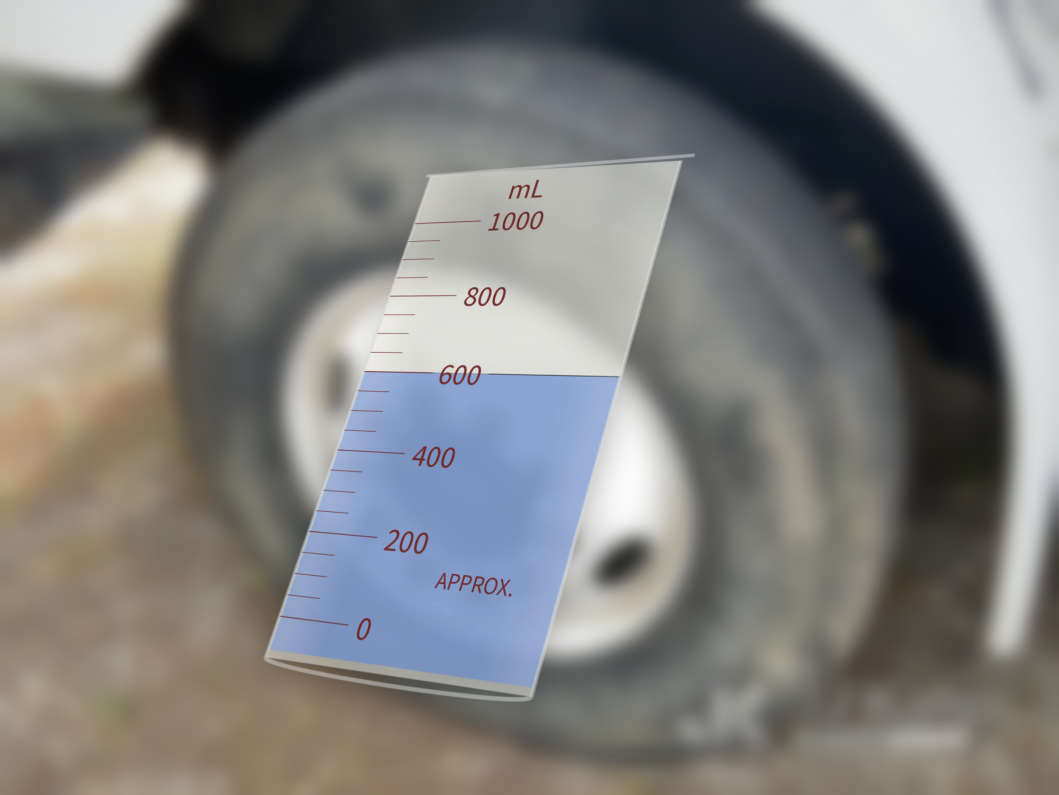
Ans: value=600 unit=mL
